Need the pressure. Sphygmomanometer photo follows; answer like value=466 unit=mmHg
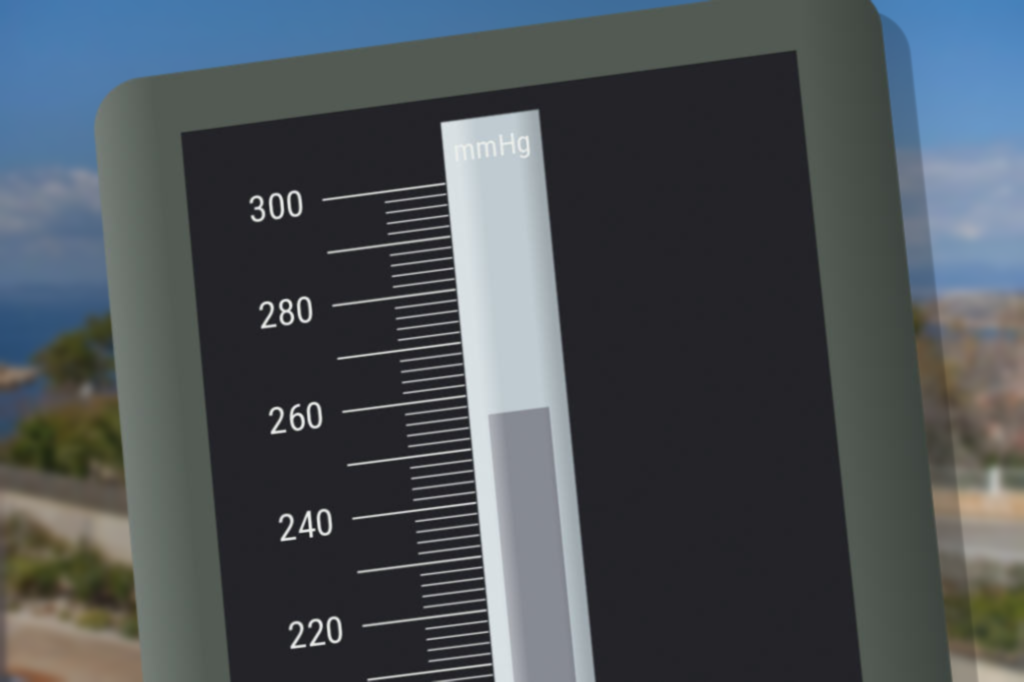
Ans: value=256 unit=mmHg
